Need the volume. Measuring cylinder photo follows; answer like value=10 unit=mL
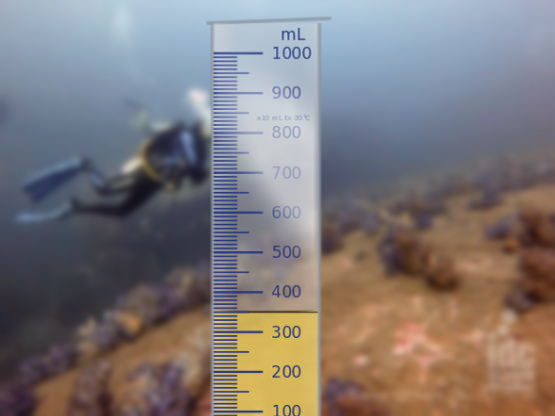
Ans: value=350 unit=mL
